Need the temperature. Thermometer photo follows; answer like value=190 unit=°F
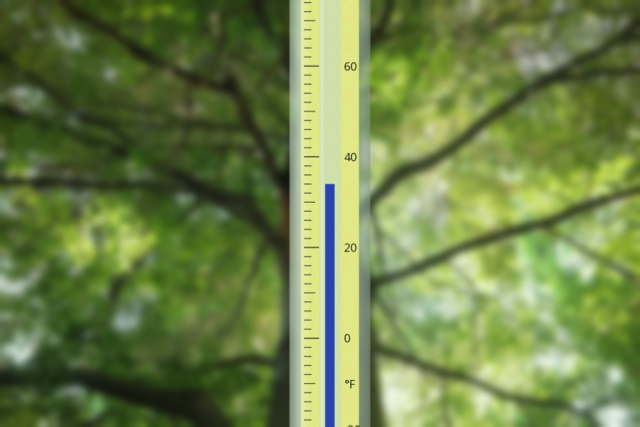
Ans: value=34 unit=°F
